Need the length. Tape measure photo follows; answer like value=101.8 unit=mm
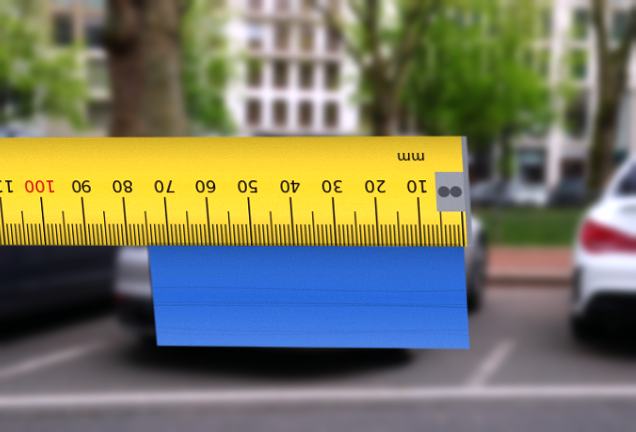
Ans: value=75 unit=mm
